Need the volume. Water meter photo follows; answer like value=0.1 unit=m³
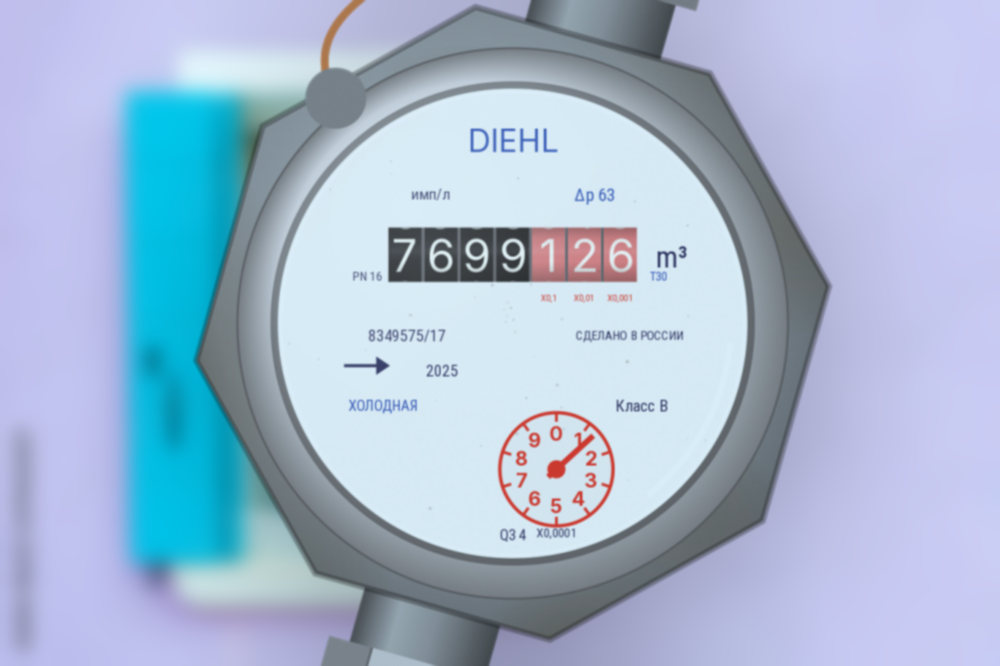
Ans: value=7699.1261 unit=m³
